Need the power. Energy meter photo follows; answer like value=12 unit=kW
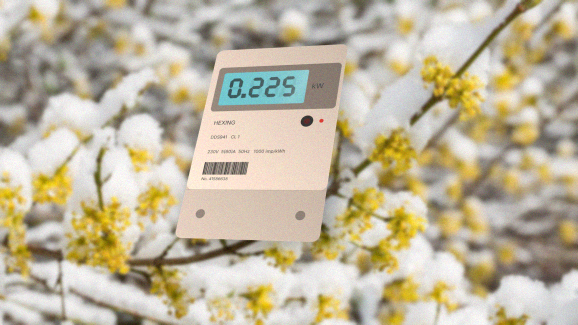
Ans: value=0.225 unit=kW
